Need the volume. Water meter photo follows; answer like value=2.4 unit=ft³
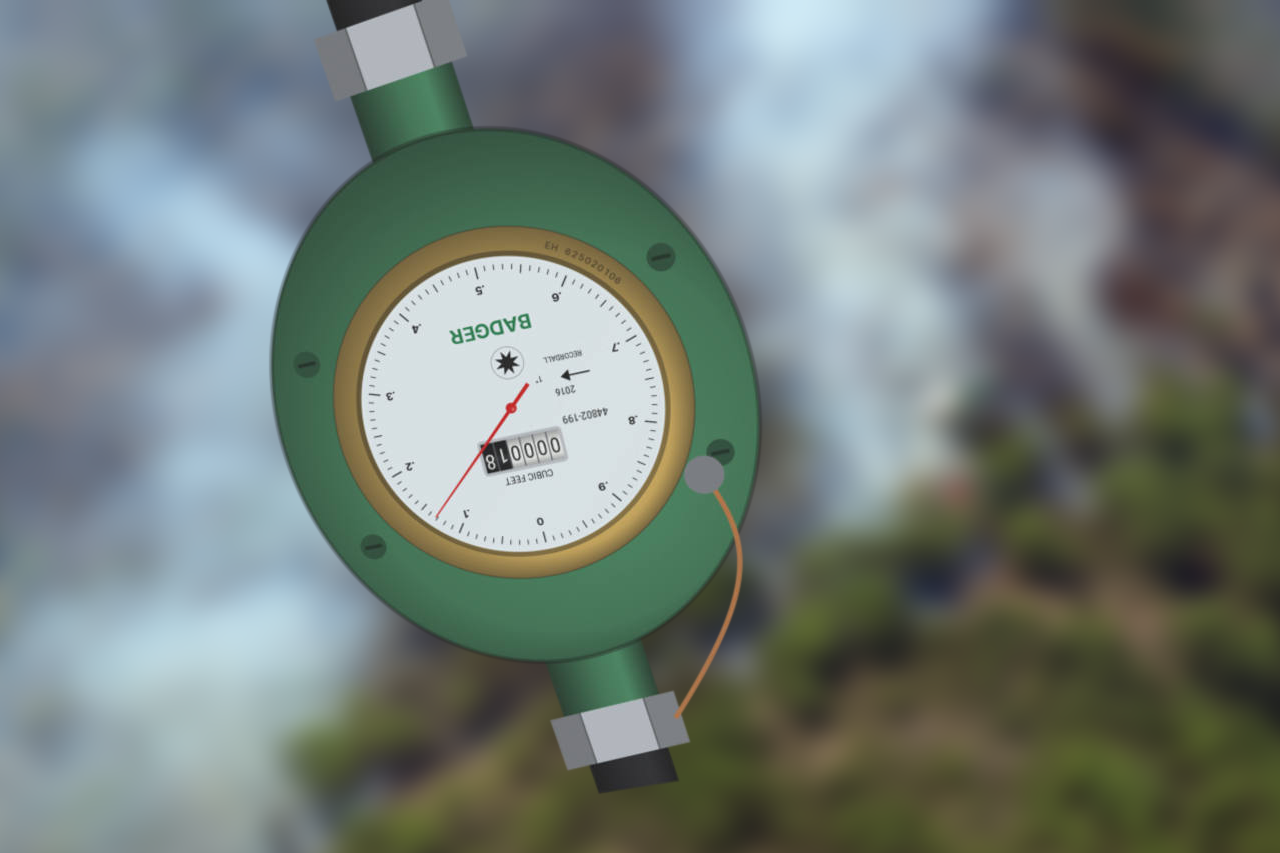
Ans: value=18.13 unit=ft³
